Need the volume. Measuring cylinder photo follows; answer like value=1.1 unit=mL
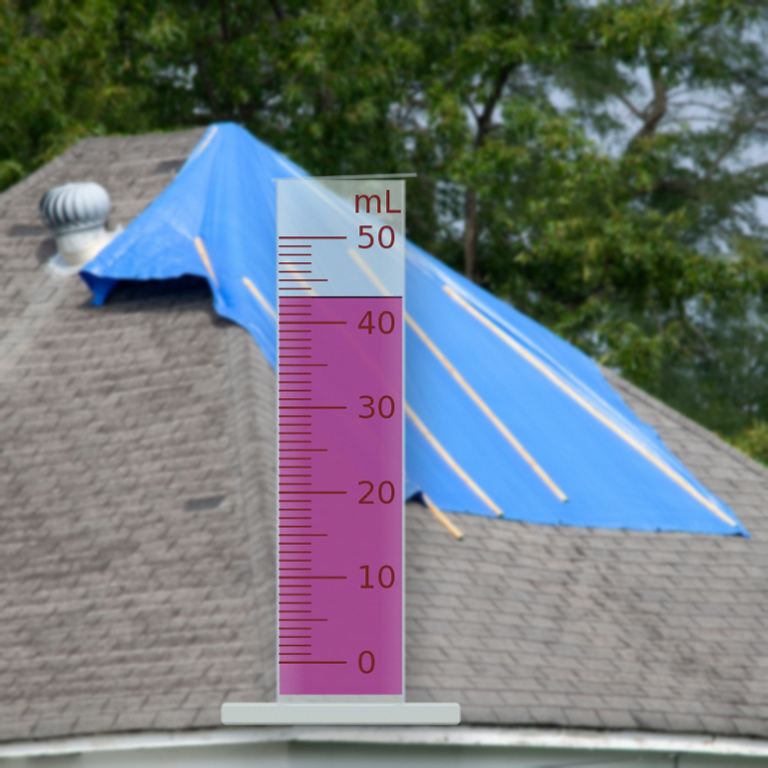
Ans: value=43 unit=mL
